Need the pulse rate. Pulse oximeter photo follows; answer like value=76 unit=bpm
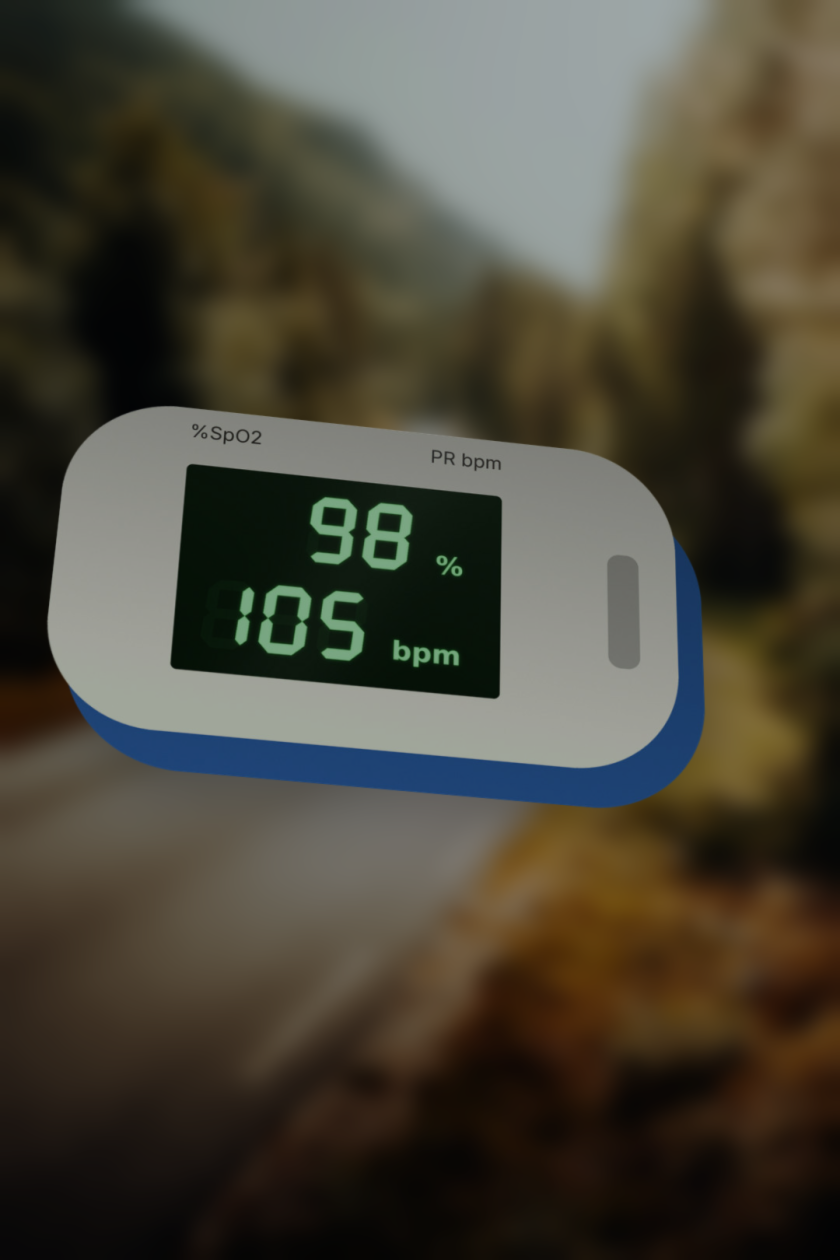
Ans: value=105 unit=bpm
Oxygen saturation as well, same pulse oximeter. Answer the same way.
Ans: value=98 unit=%
